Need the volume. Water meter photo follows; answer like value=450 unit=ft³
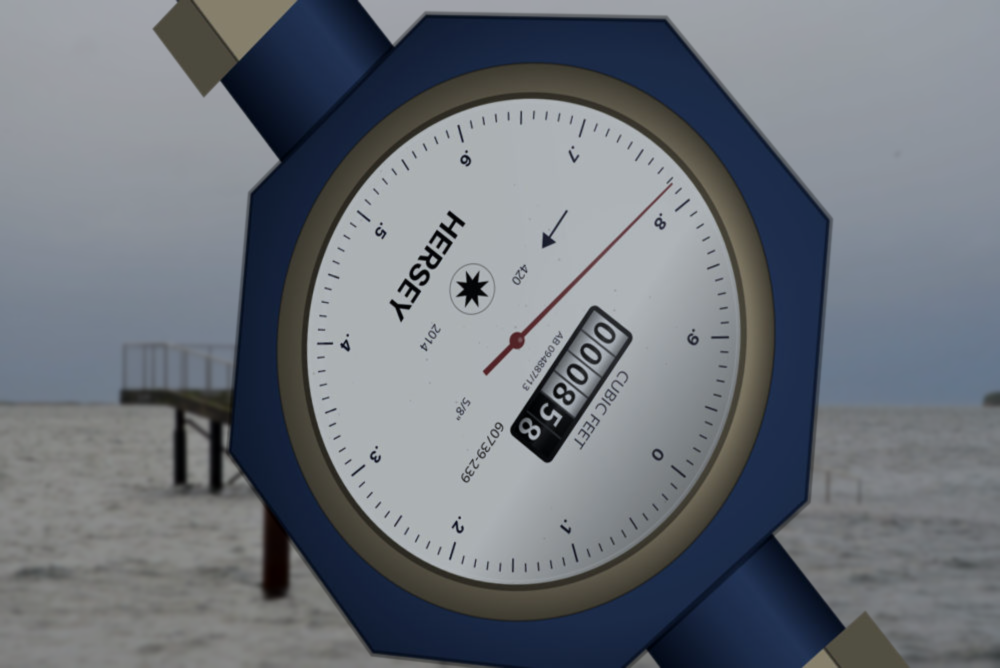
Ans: value=857.78 unit=ft³
